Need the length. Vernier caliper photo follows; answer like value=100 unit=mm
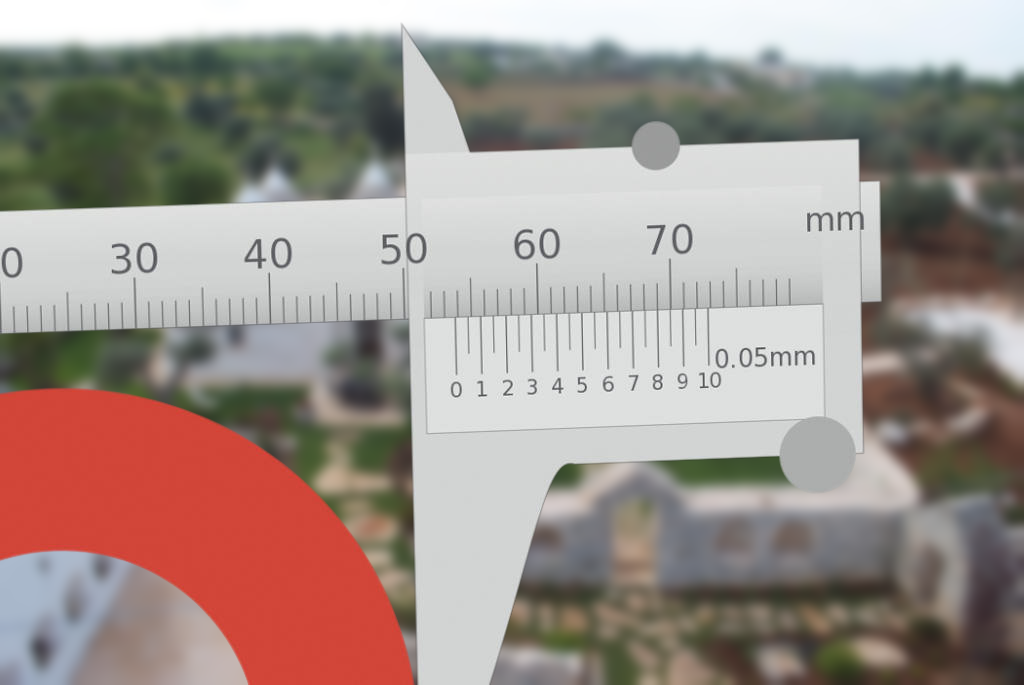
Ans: value=53.8 unit=mm
